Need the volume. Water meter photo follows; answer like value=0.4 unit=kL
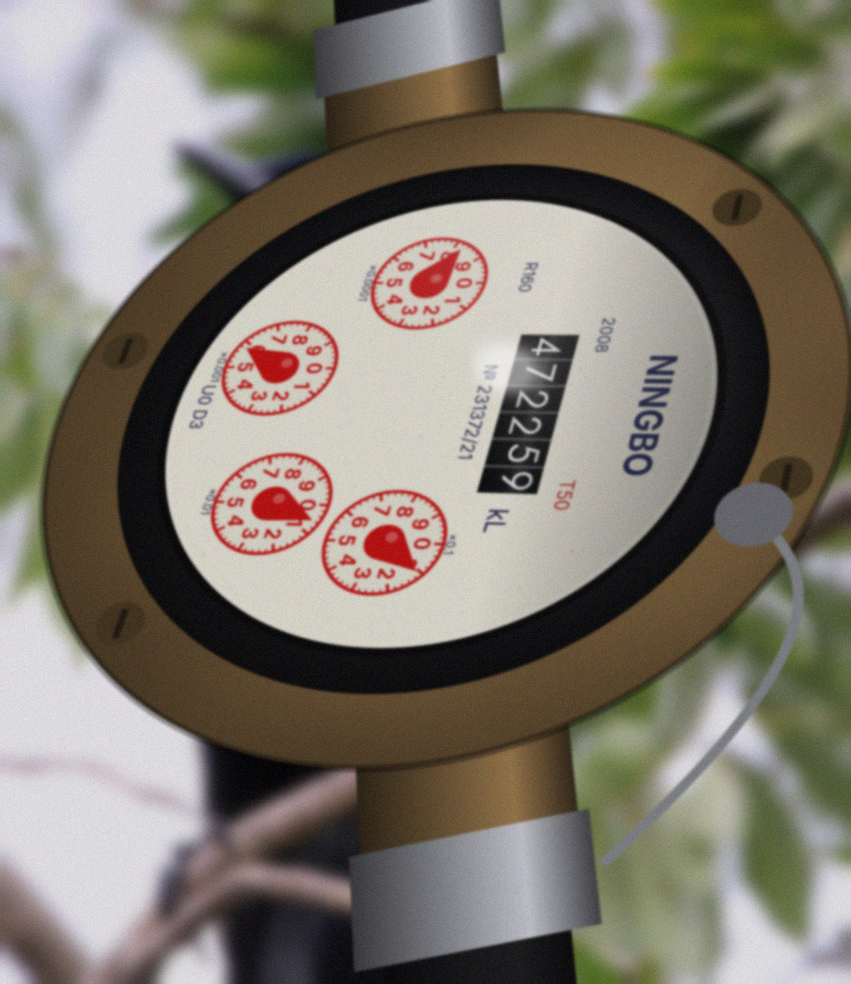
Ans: value=472259.1058 unit=kL
